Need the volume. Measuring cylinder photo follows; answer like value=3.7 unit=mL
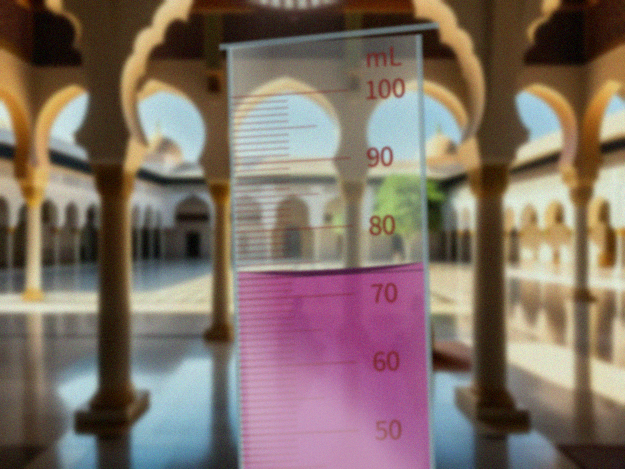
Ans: value=73 unit=mL
